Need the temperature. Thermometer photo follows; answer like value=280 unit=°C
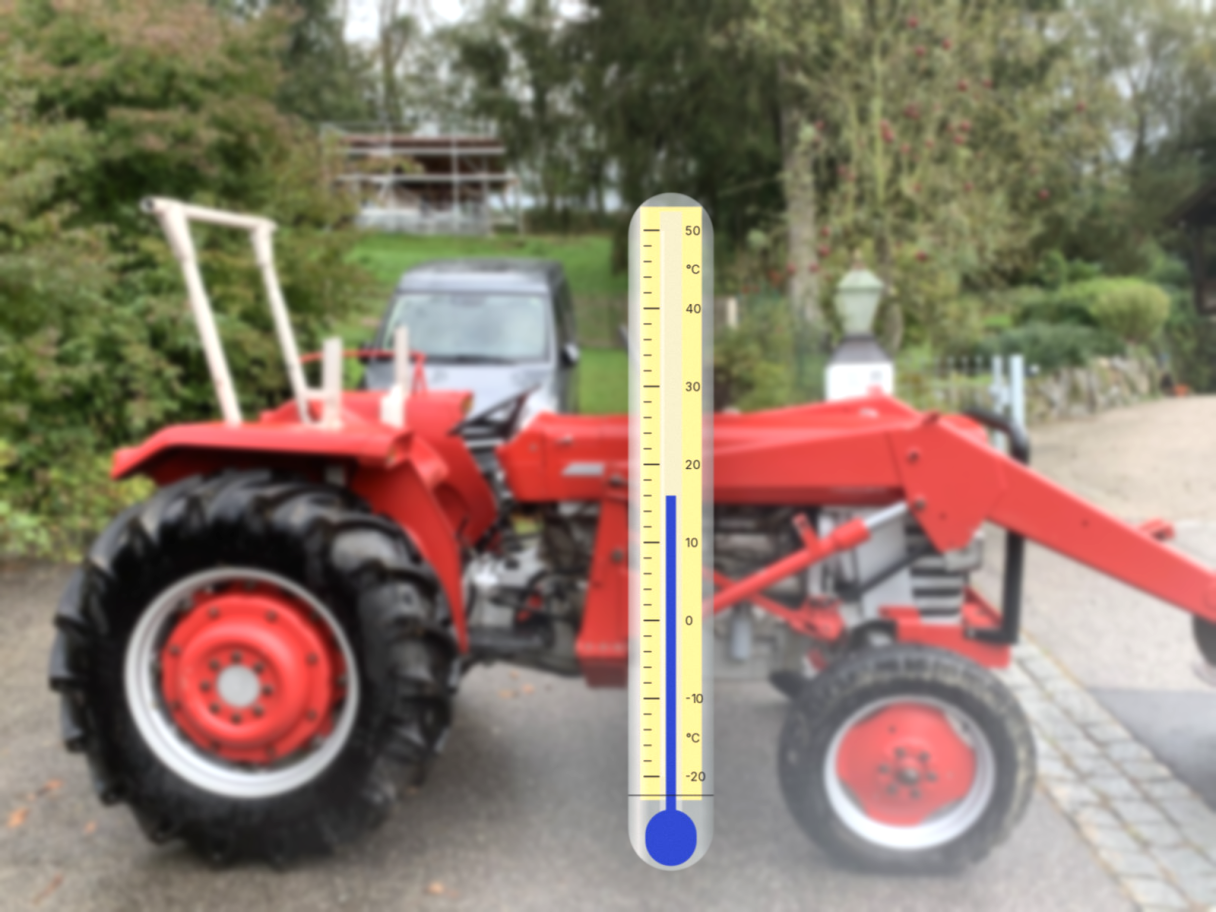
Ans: value=16 unit=°C
